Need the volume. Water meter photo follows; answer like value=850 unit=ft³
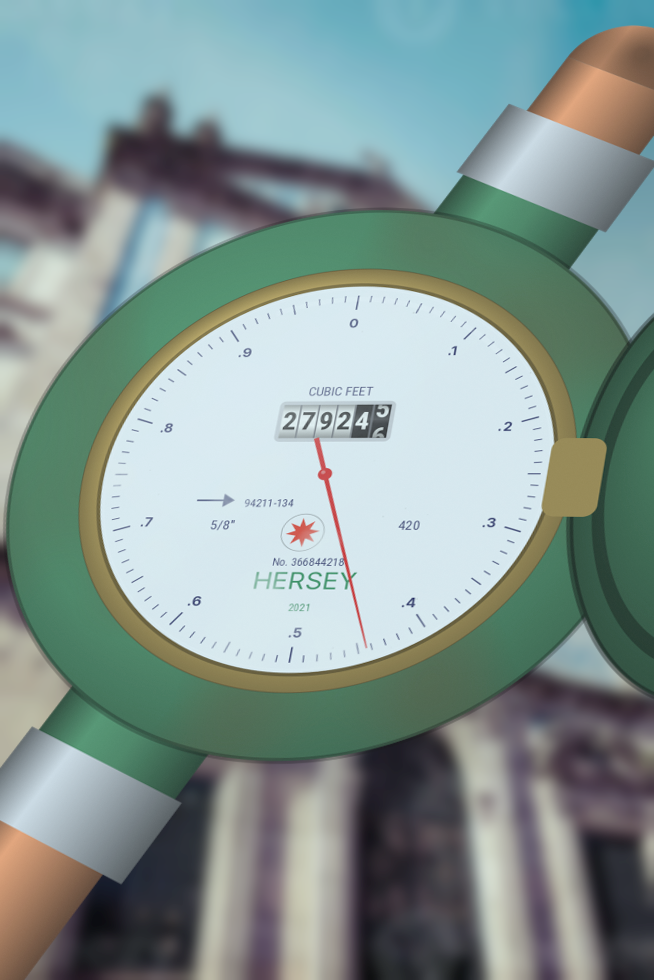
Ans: value=279245.44 unit=ft³
